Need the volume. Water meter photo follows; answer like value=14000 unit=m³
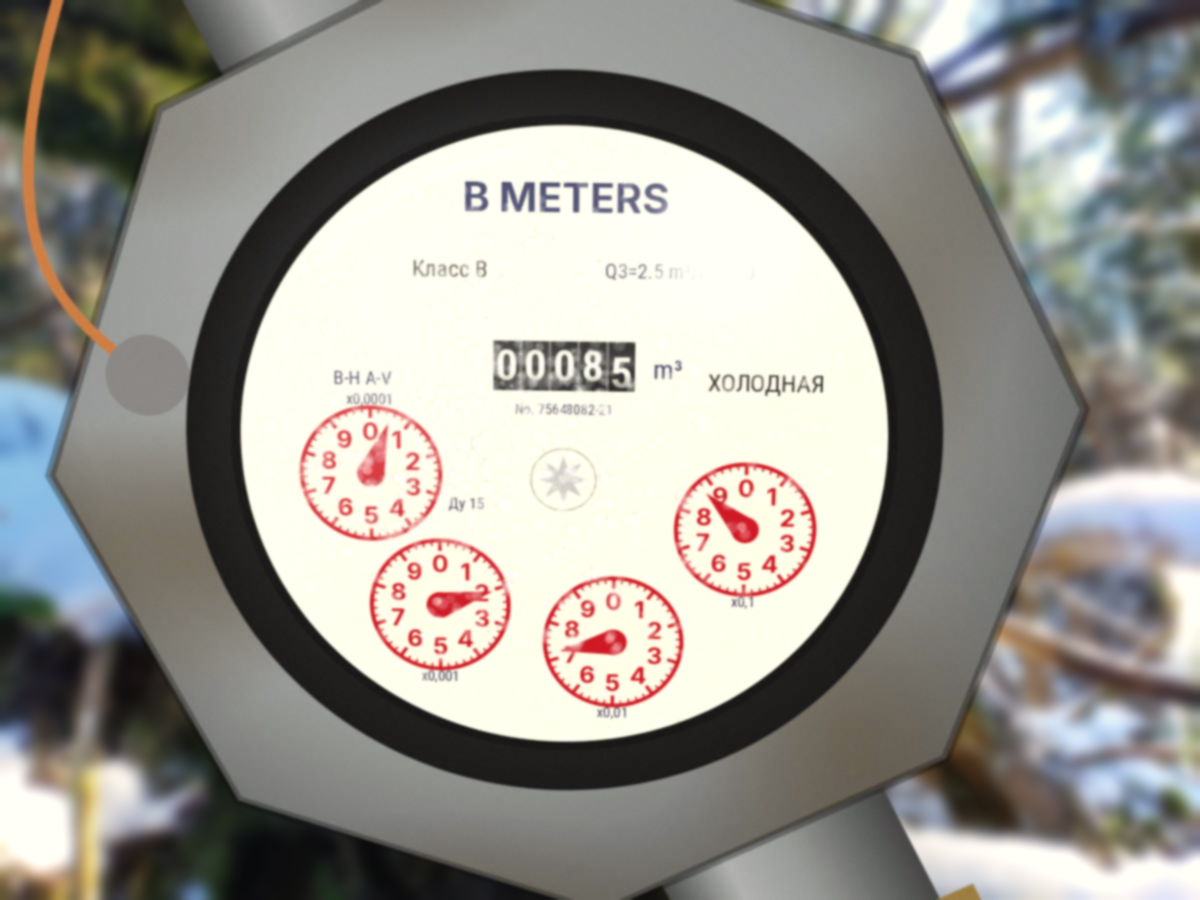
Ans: value=84.8720 unit=m³
